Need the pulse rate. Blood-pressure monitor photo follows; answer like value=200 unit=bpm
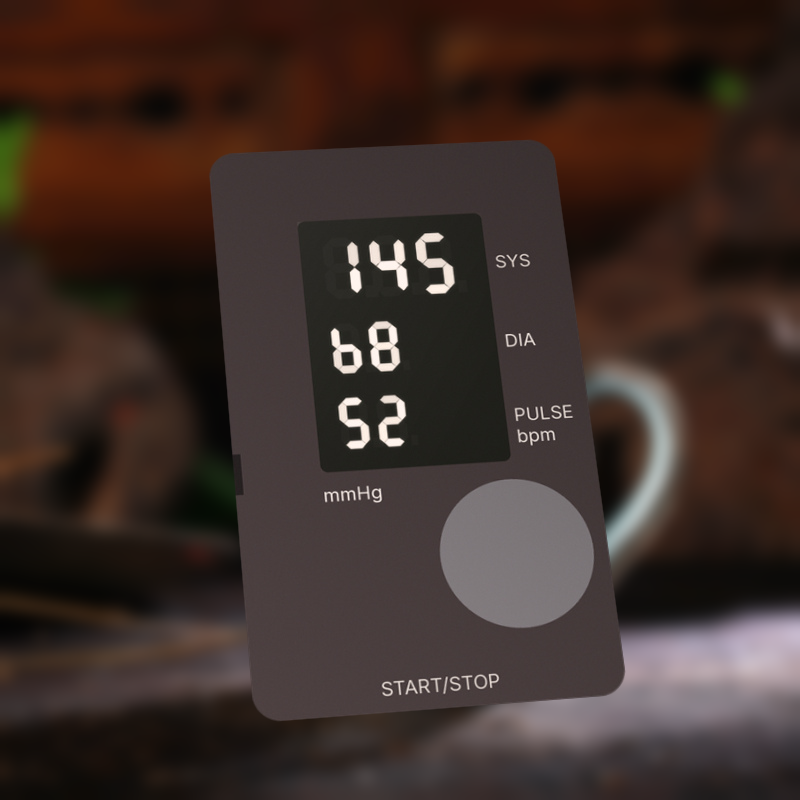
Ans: value=52 unit=bpm
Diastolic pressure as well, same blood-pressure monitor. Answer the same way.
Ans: value=68 unit=mmHg
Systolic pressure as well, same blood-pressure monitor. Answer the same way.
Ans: value=145 unit=mmHg
